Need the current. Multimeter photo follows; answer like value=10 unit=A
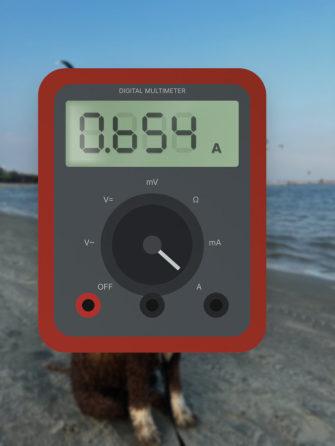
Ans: value=0.654 unit=A
